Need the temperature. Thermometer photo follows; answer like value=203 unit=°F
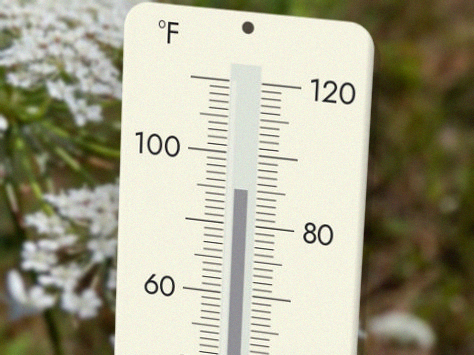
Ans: value=90 unit=°F
